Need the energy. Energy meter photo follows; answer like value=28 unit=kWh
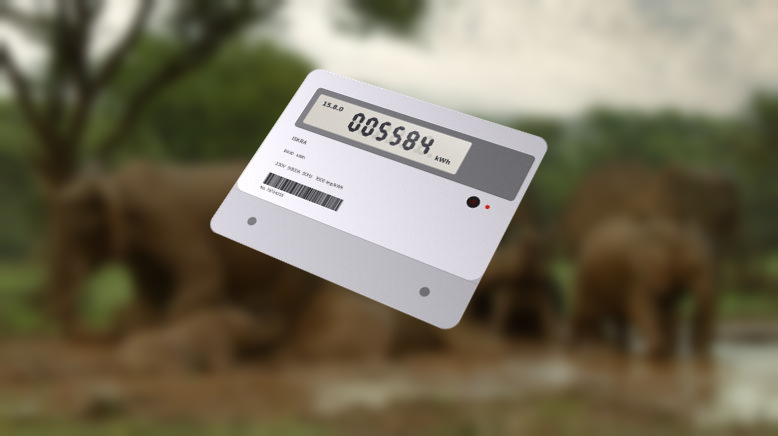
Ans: value=5584 unit=kWh
